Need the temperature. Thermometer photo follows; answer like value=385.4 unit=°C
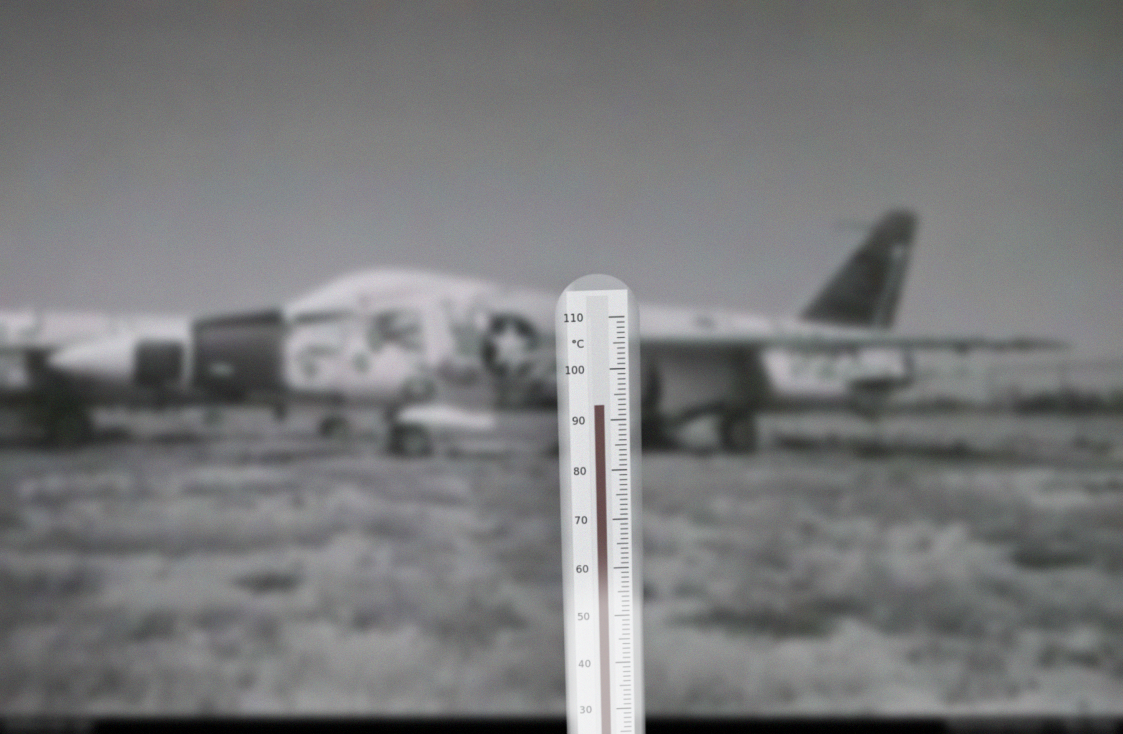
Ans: value=93 unit=°C
